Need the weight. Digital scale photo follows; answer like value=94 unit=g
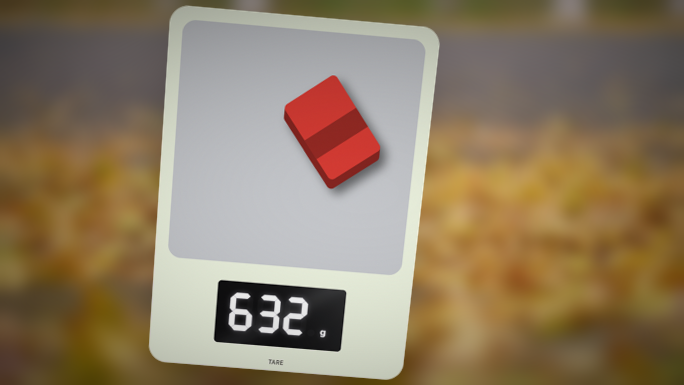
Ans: value=632 unit=g
